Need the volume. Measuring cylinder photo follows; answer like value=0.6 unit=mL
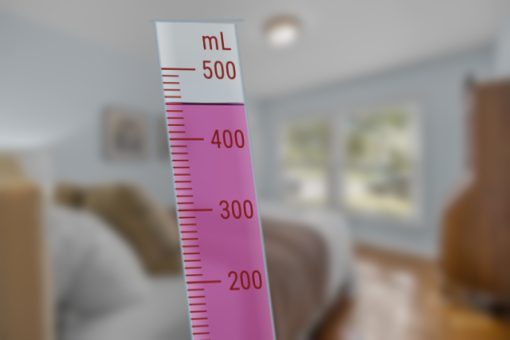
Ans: value=450 unit=mL
